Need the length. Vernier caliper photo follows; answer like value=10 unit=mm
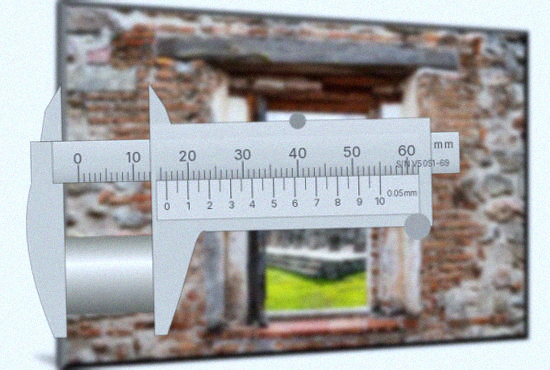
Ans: value=16.0 unit=mm
